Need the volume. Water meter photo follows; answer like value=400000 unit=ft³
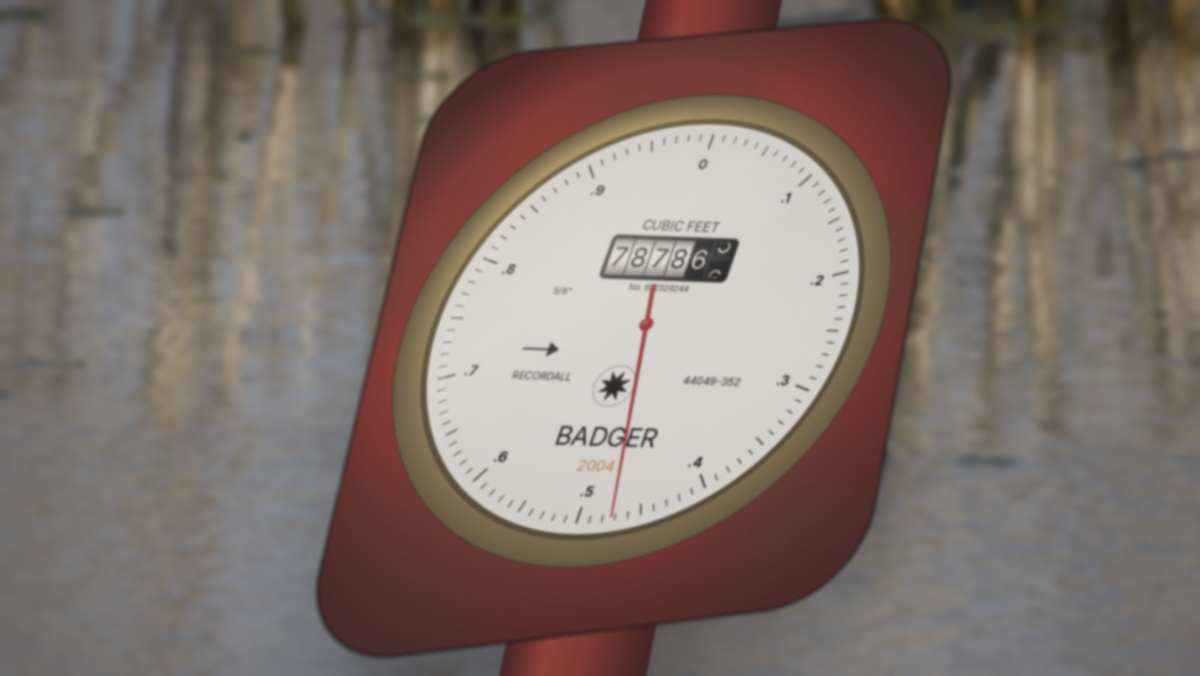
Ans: value=787865.47 unit=ft³
